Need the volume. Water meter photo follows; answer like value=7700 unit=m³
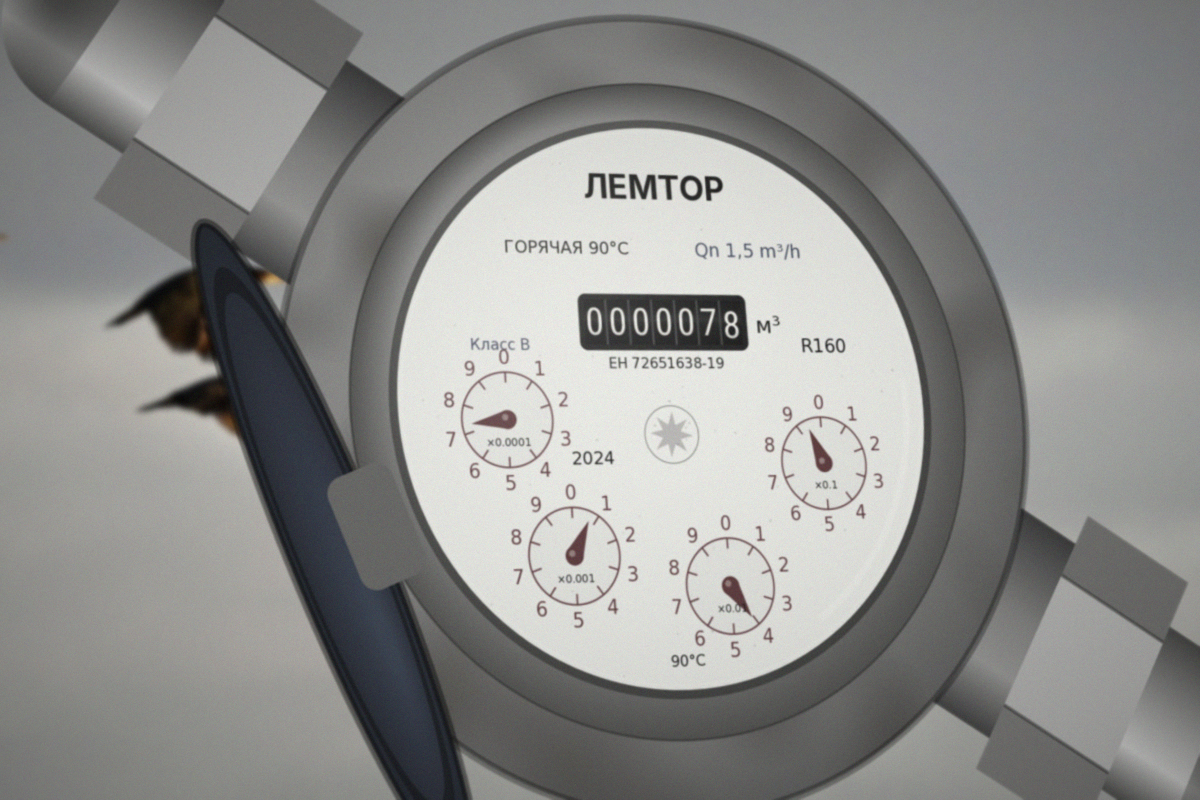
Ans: value=77.9407 unit=m³
